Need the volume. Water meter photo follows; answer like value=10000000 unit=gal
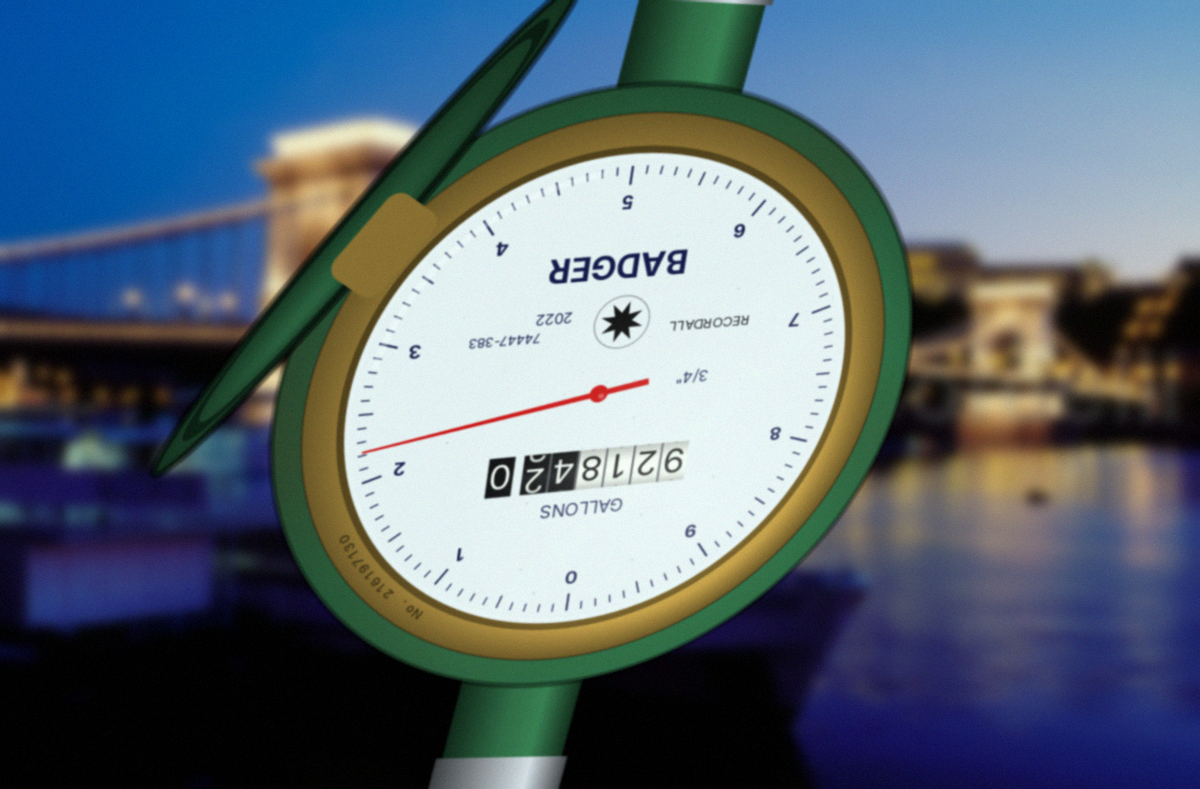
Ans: value=9218422.2 unit=gal
